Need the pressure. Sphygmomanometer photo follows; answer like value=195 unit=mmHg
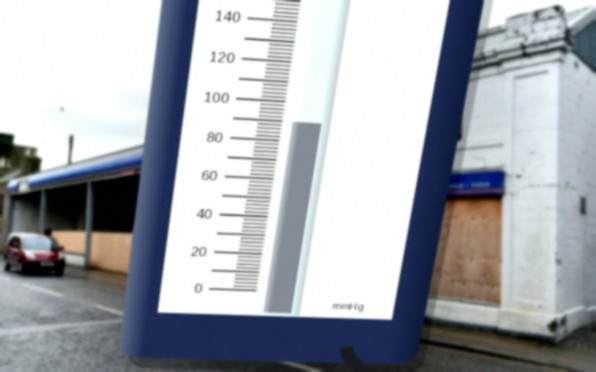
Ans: value=90 unit=mmHg
